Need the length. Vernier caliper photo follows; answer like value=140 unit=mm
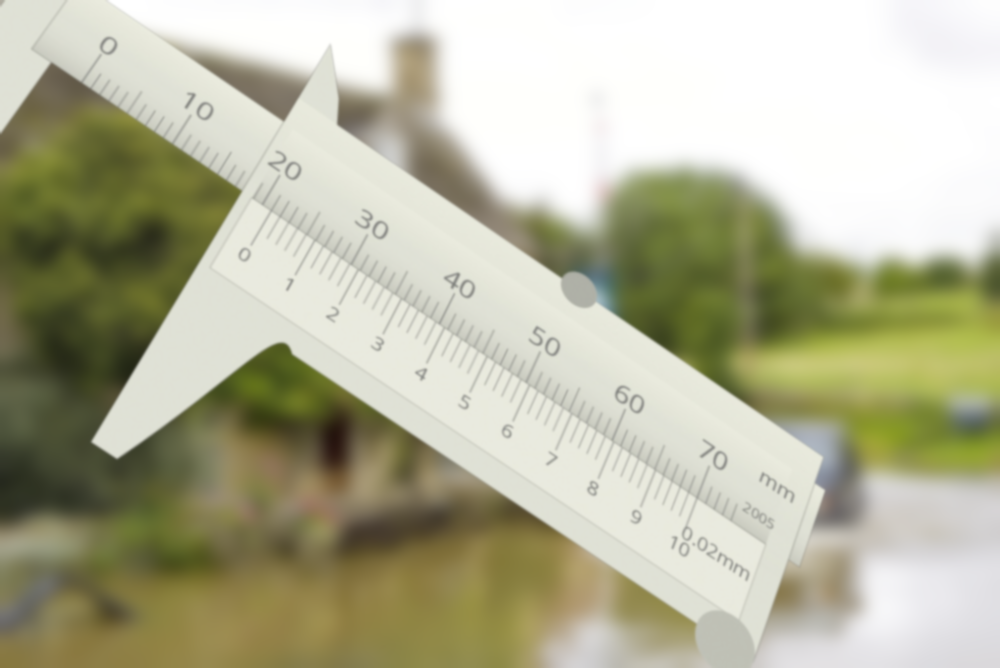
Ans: value=21.0 unit=mm
